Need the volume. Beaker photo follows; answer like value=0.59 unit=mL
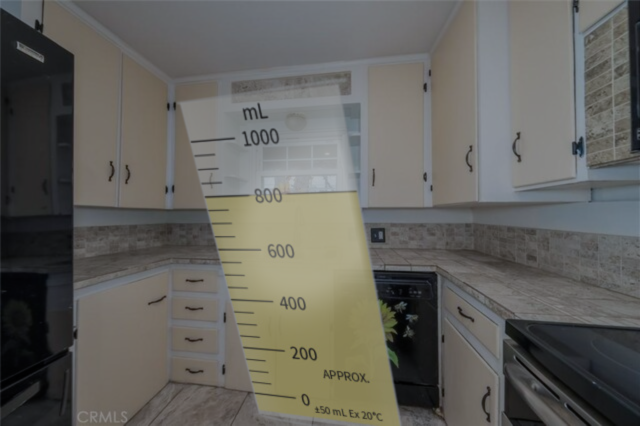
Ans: value=800 unit=mL
